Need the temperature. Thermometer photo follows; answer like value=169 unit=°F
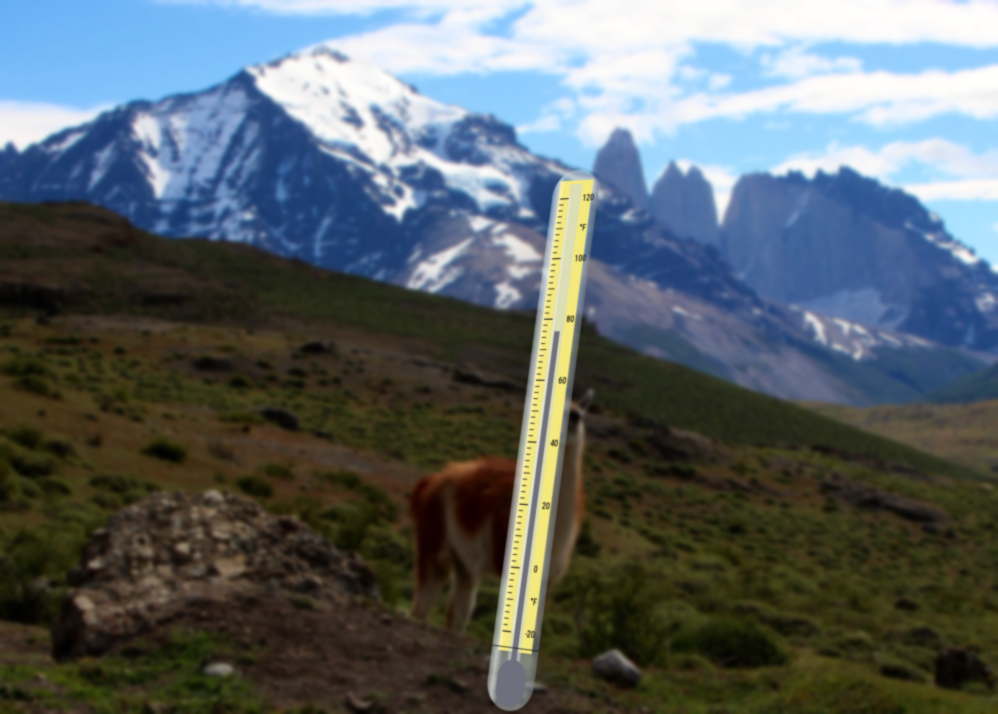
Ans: value=76 unit=°F
